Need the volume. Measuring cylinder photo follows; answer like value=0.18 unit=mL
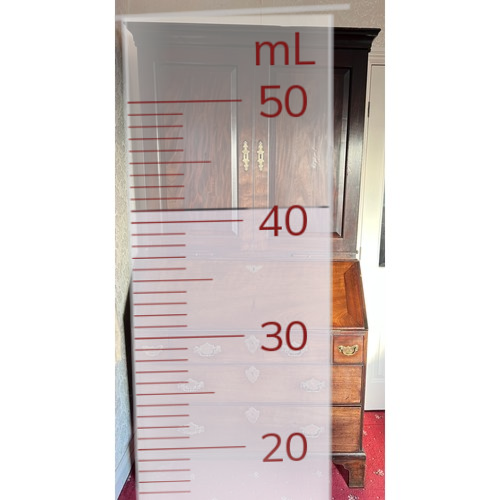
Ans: value=41 unit=mL
